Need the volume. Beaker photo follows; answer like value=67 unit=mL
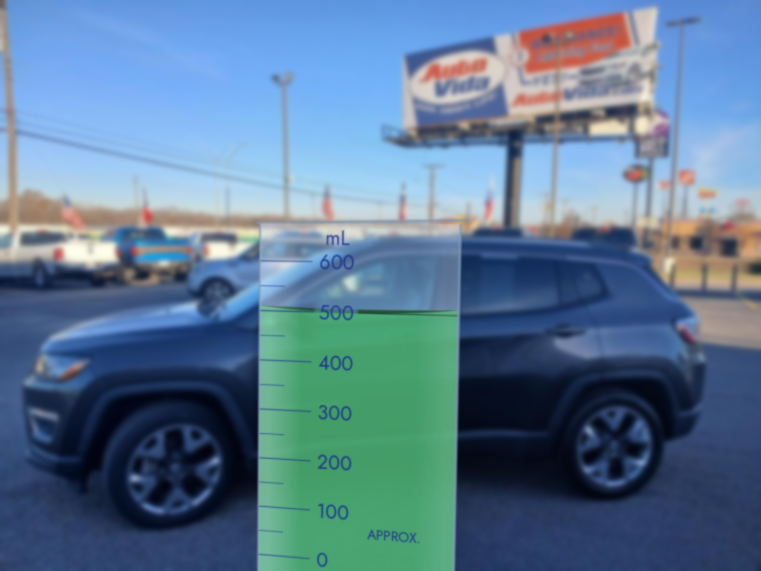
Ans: value=500 unit=mL
